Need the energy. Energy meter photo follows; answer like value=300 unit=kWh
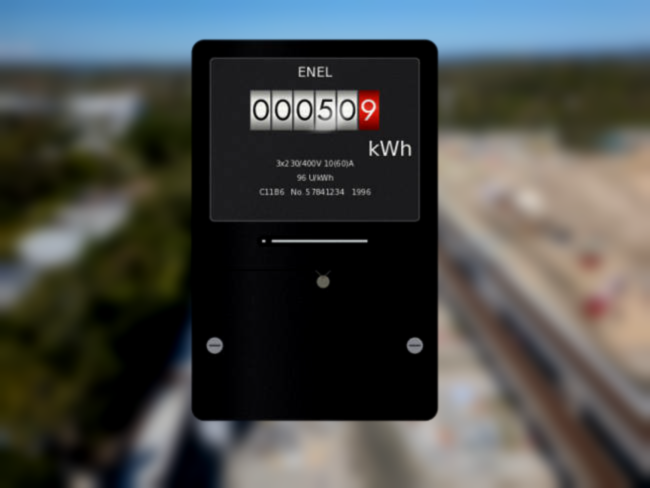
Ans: value=50.9 unit=kWh
